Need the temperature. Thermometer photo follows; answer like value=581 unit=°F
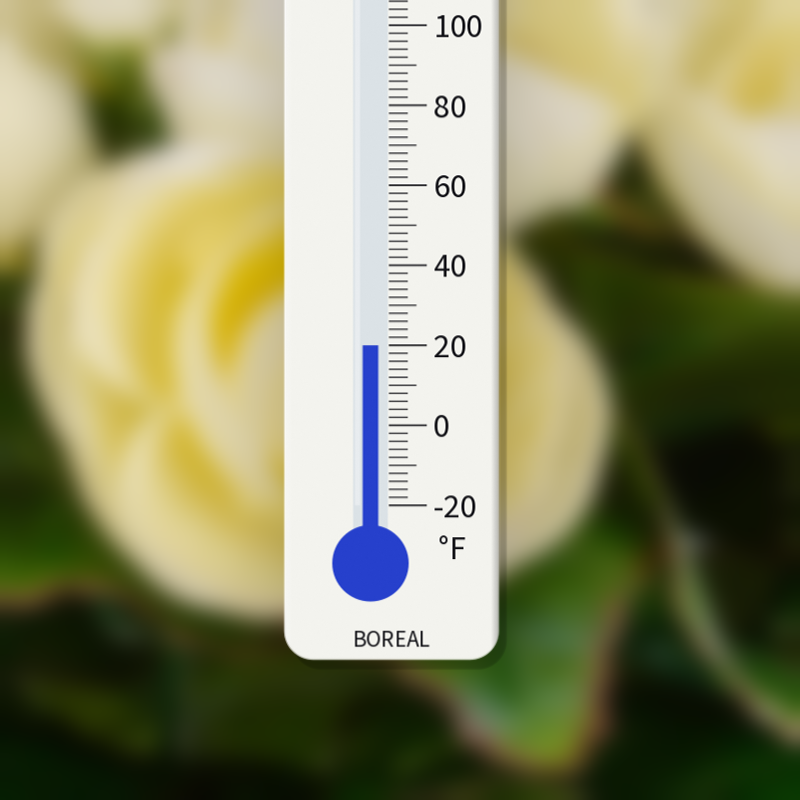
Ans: value=20 unit=°F
